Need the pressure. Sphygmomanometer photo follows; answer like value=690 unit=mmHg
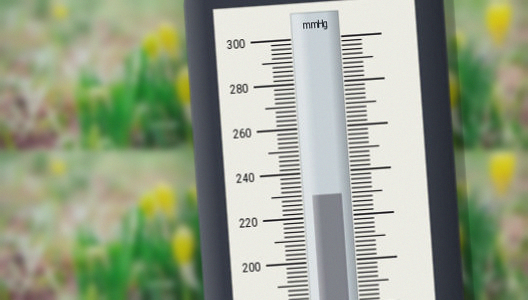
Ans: value=230 unit=mmHg
